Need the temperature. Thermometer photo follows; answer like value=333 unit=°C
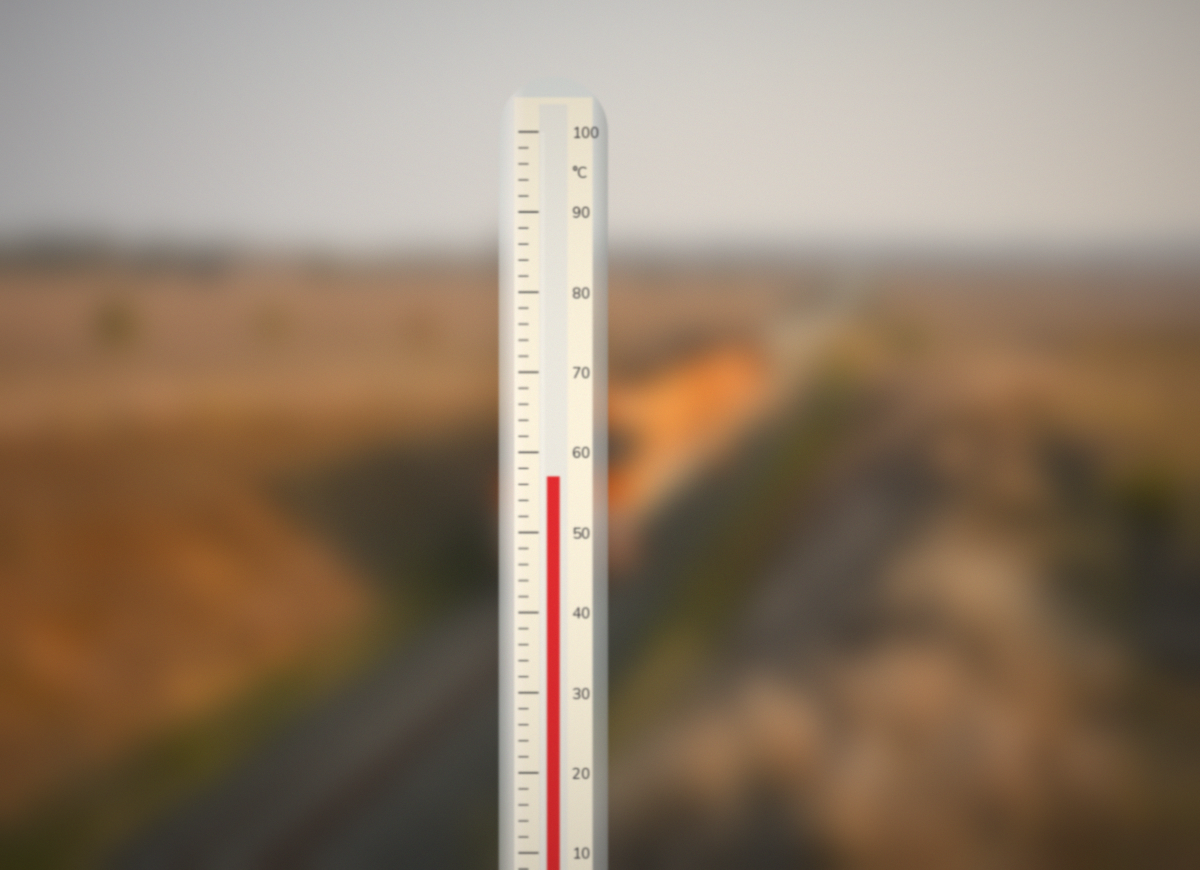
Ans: value=57 unit=°C
